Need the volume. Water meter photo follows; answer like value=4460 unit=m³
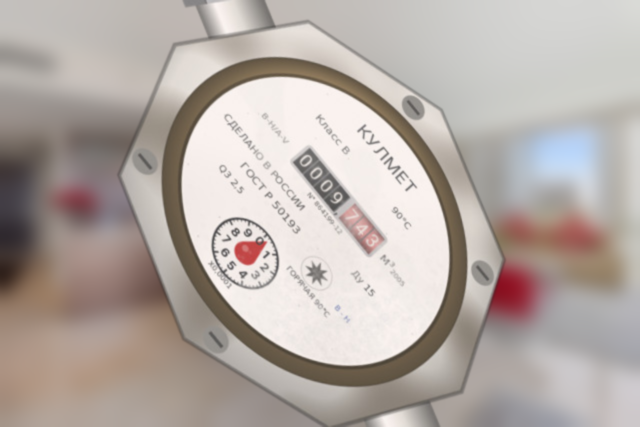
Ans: value=9.7430 unit=m³
